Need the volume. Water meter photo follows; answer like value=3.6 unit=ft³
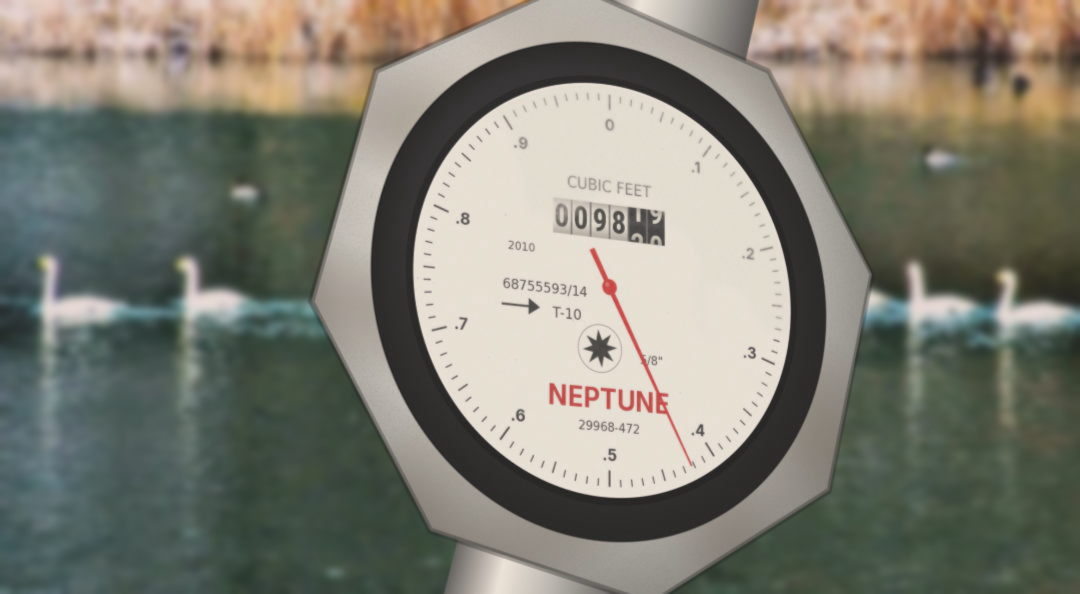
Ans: value=9819.42 unit=ft³
